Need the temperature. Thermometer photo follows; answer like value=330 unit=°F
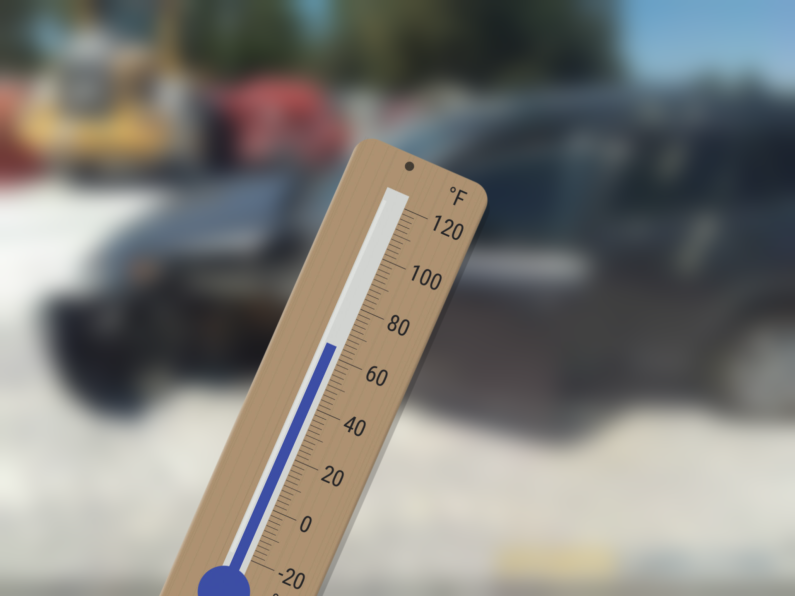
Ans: value=64 unit=°F
